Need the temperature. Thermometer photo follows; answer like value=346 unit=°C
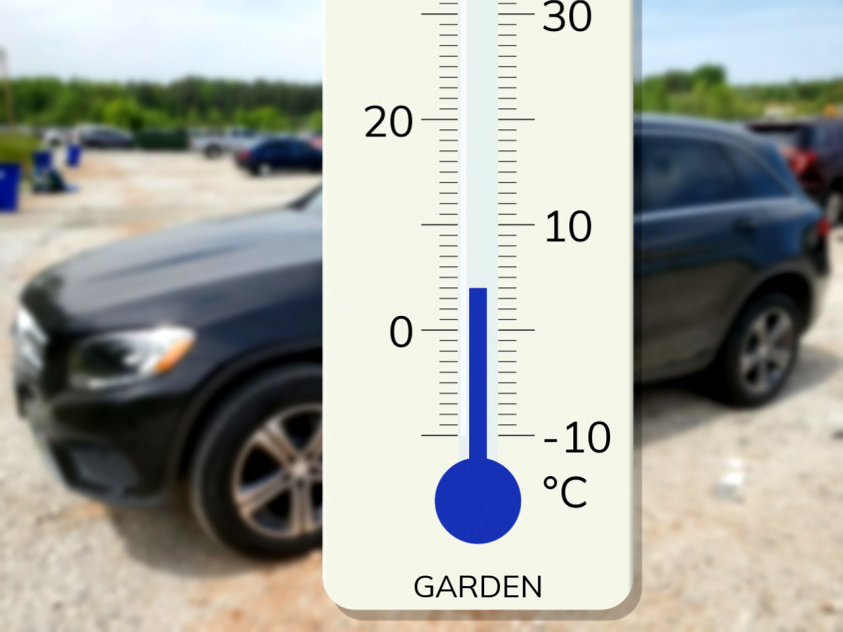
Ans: value=4 unit=°C
